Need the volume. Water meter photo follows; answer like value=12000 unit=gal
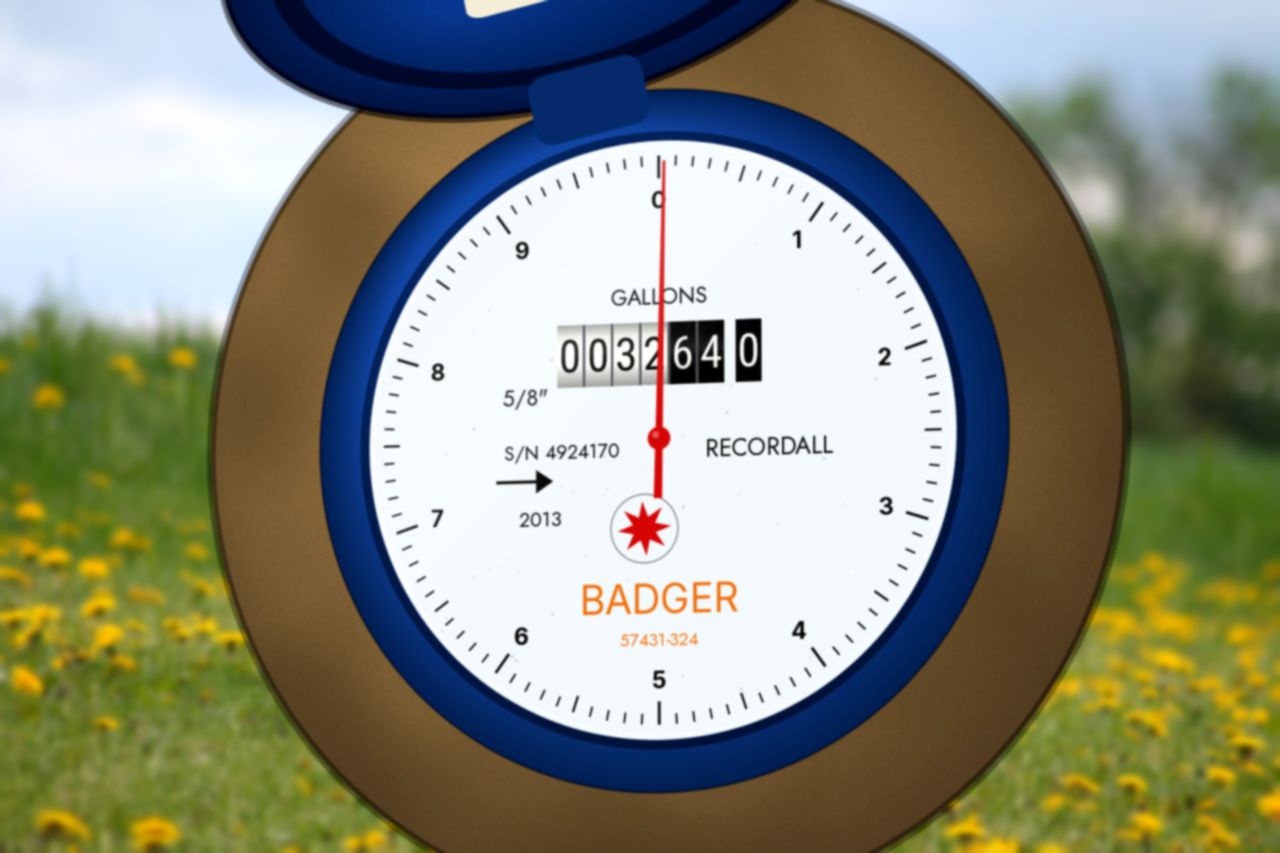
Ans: value=32640.0 unit=gal
